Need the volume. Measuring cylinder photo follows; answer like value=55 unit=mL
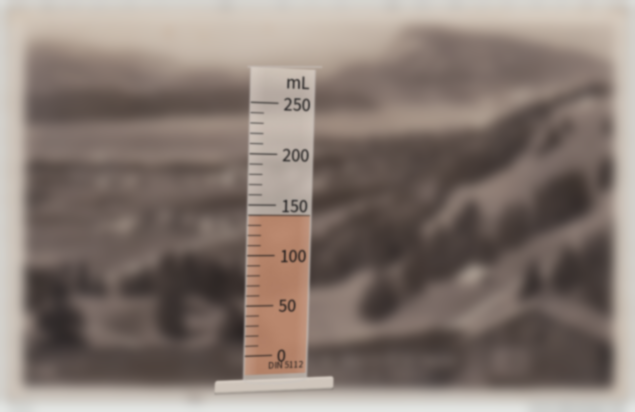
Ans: value=140 unit=mL
